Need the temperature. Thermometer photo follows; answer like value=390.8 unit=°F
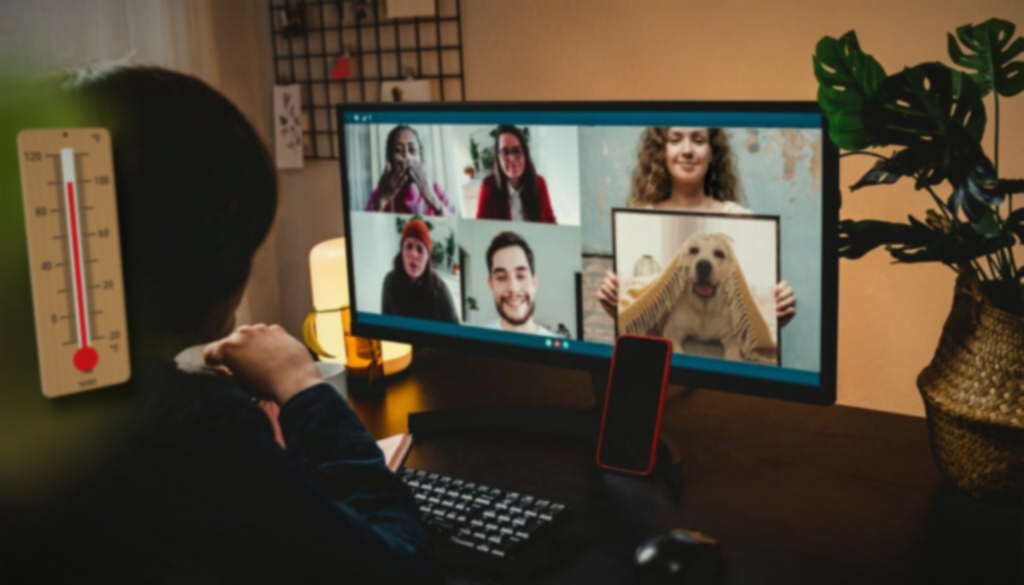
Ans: value=100 unit=°F
